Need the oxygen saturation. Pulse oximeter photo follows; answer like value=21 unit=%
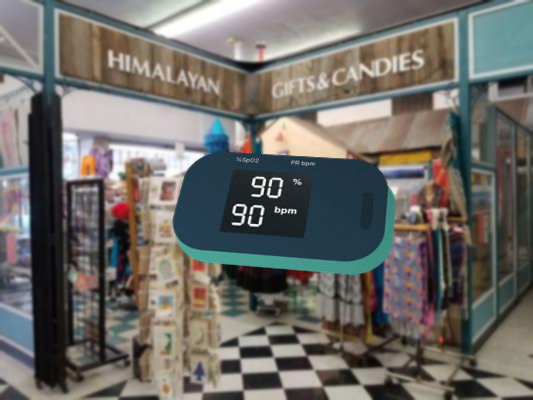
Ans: value=90 unit=%
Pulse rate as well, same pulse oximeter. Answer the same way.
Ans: value=90 unit=bpm
